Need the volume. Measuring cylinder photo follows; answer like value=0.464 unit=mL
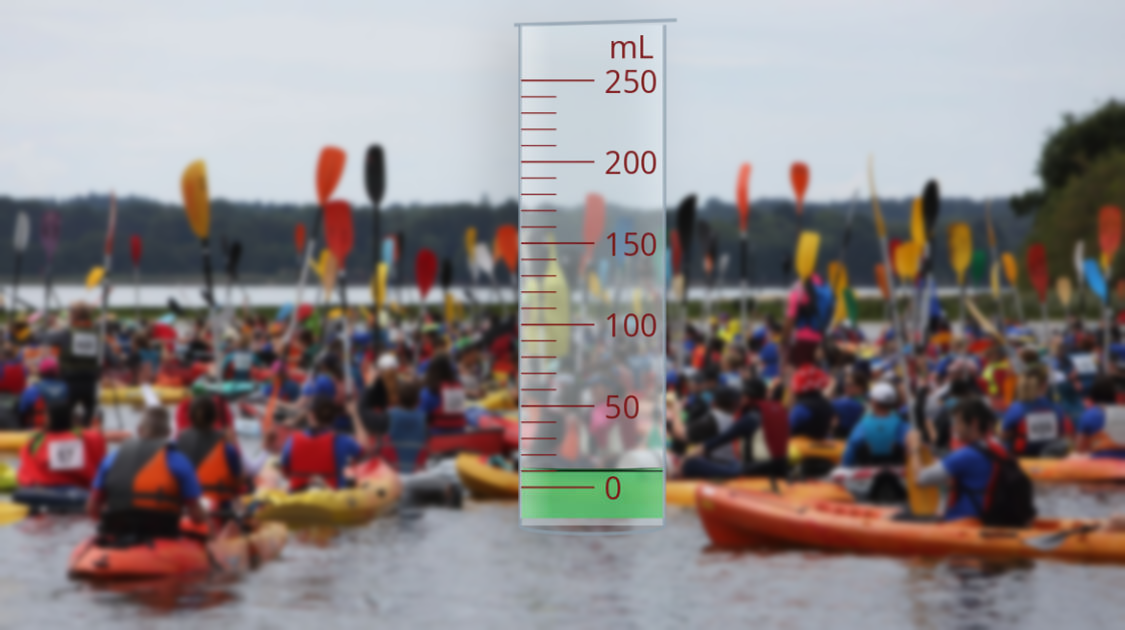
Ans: value=10 unit=mL
